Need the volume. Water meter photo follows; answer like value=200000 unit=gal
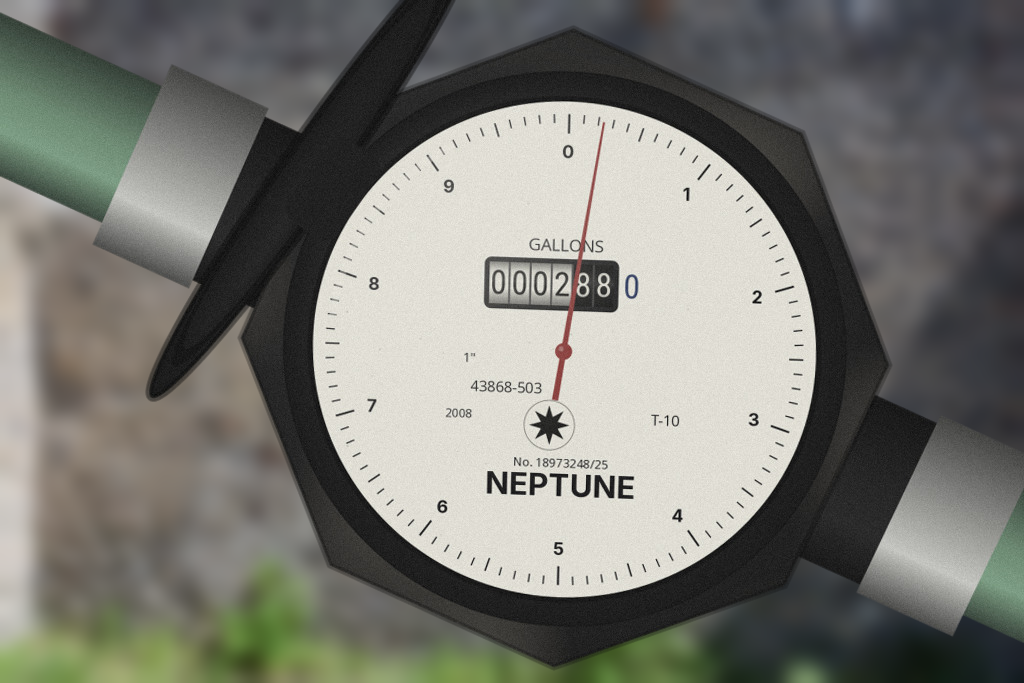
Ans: value=2880.2 unit=gal
